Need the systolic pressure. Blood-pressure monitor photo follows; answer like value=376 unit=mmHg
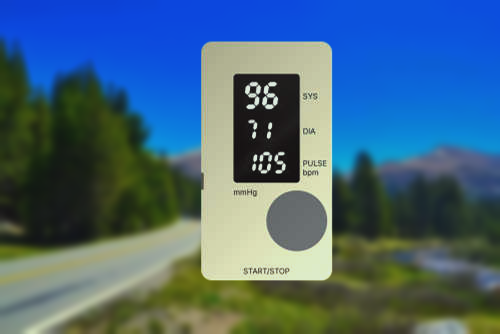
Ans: value=96 unit=mmHg
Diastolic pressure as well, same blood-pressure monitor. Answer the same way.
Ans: value=71 unit=mmHg
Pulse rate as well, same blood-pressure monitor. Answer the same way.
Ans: value=105 unit=bpm
